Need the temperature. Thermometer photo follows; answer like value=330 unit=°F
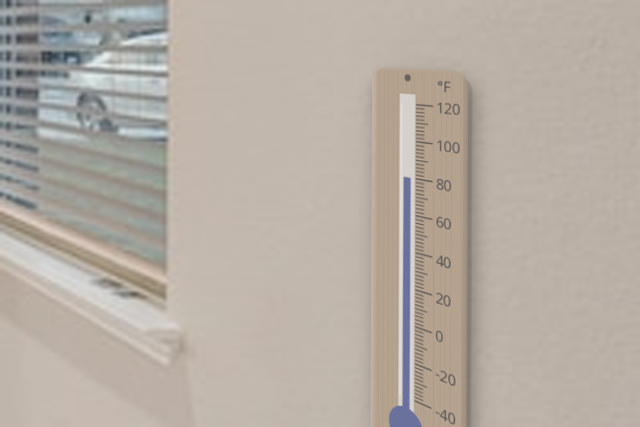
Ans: value=80 unit=°F
